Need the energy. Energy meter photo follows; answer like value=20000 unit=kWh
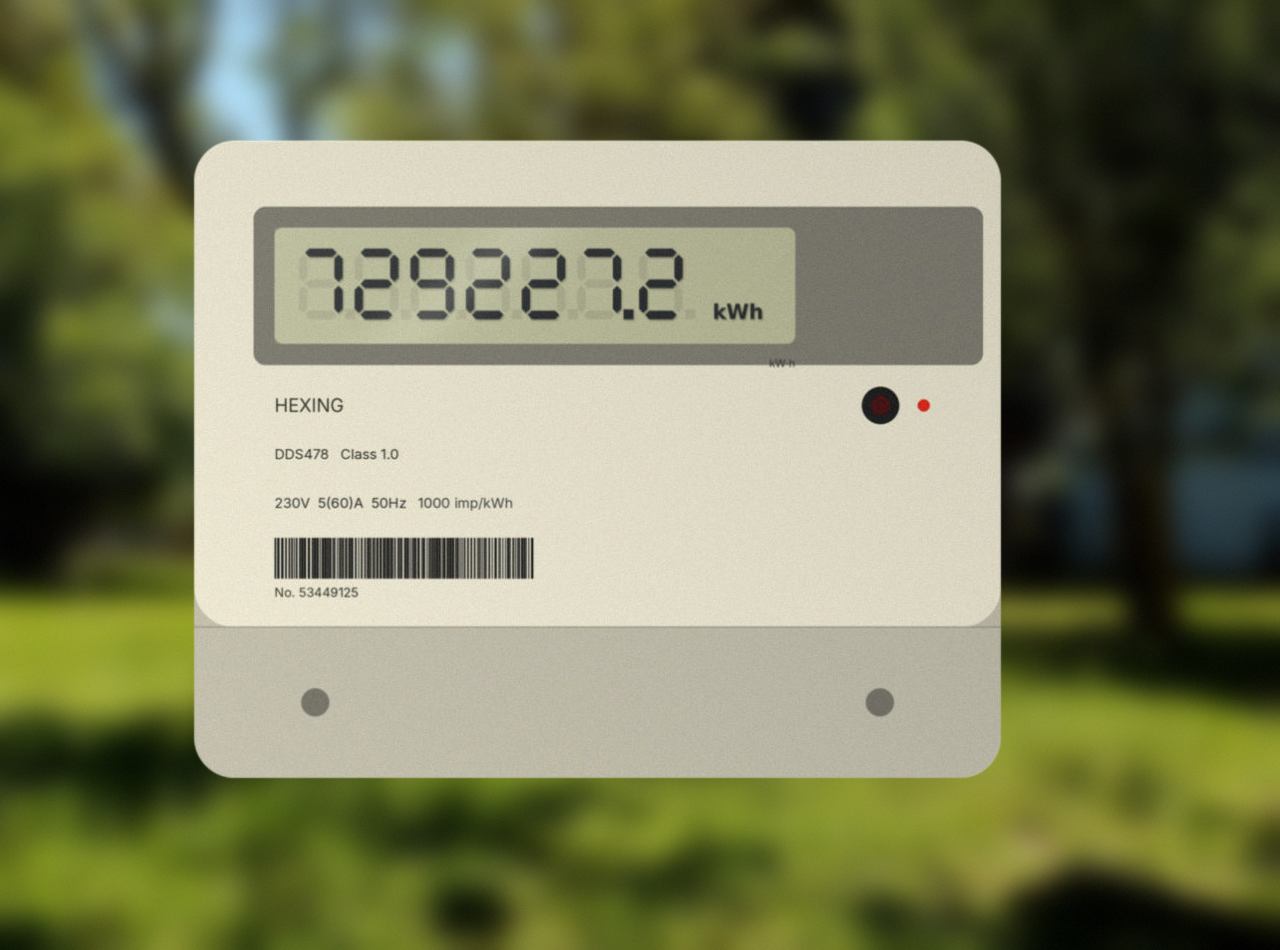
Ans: value=729227.2 unit=kWh
